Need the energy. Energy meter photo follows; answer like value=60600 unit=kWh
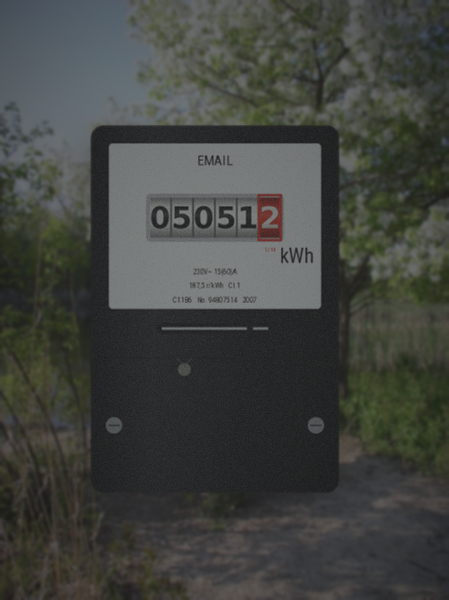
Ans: value=5051.2 unit=kWh
